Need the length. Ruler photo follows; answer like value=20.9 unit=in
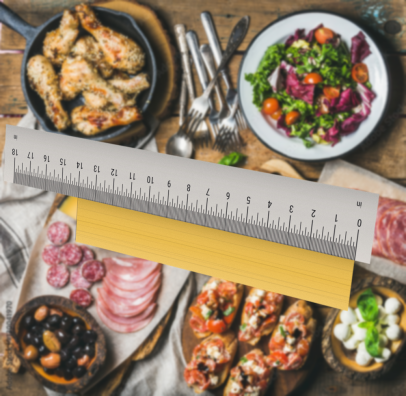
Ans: value=14 unit=in
